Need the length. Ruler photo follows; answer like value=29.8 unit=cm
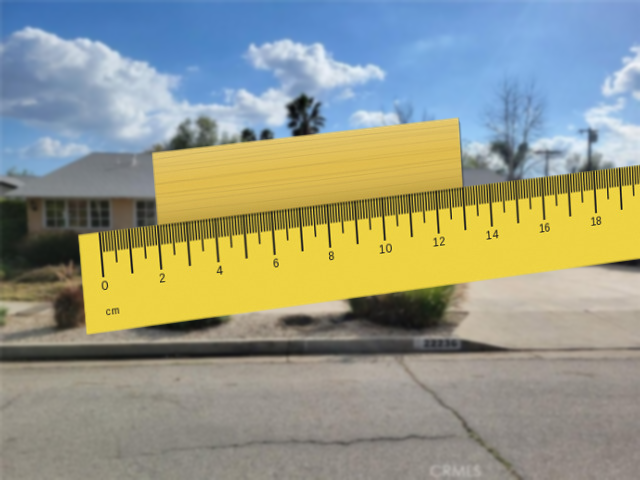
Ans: value=11 unit=cm
